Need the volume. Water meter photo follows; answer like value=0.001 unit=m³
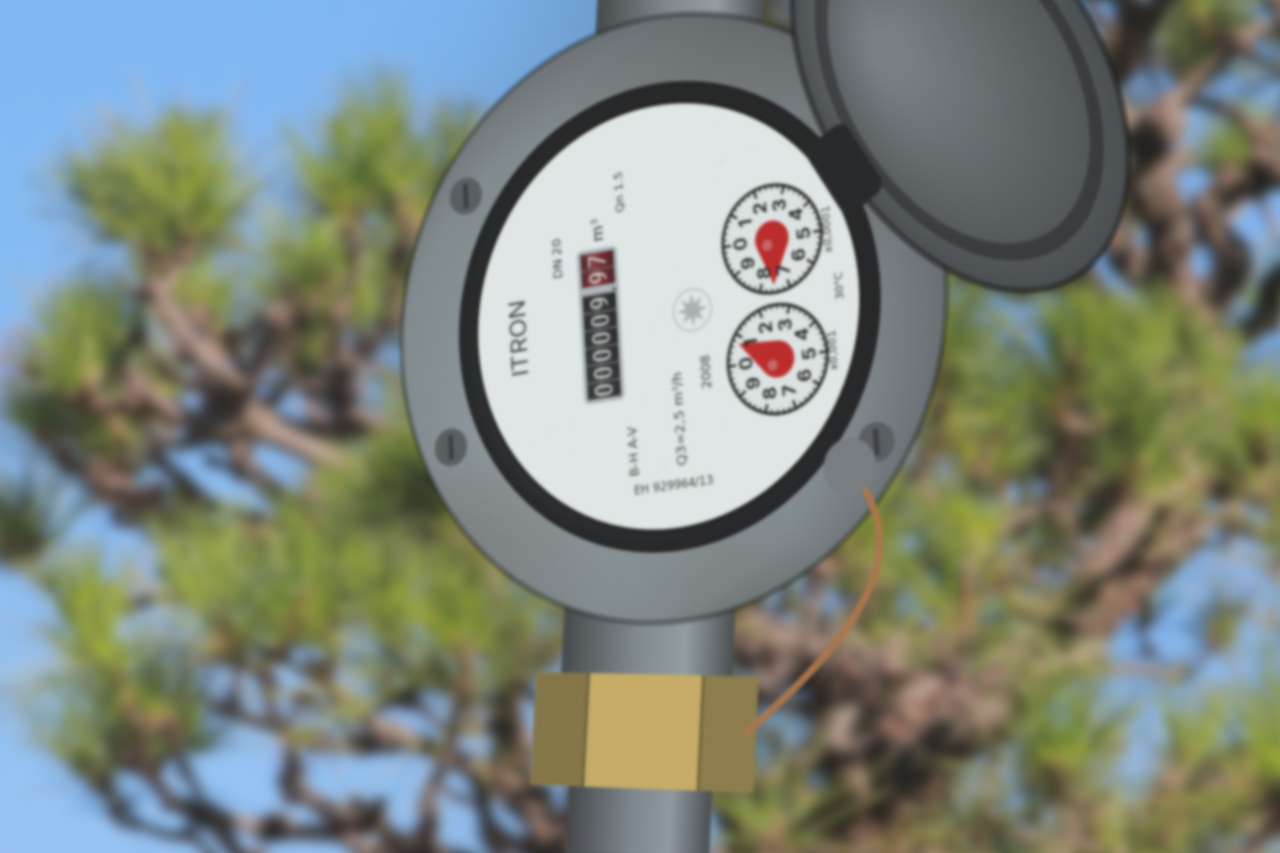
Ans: value=9.9707 unit=m³
